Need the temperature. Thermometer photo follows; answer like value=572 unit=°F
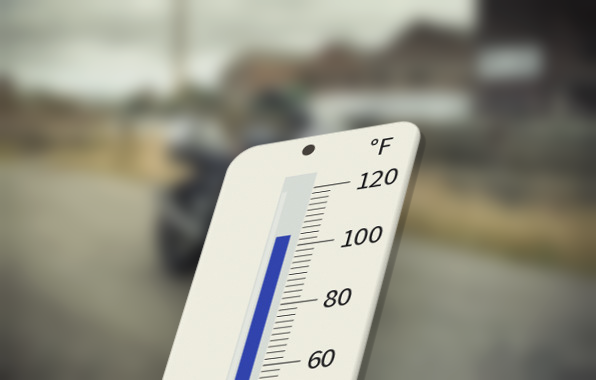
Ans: value=104 unit=°F
